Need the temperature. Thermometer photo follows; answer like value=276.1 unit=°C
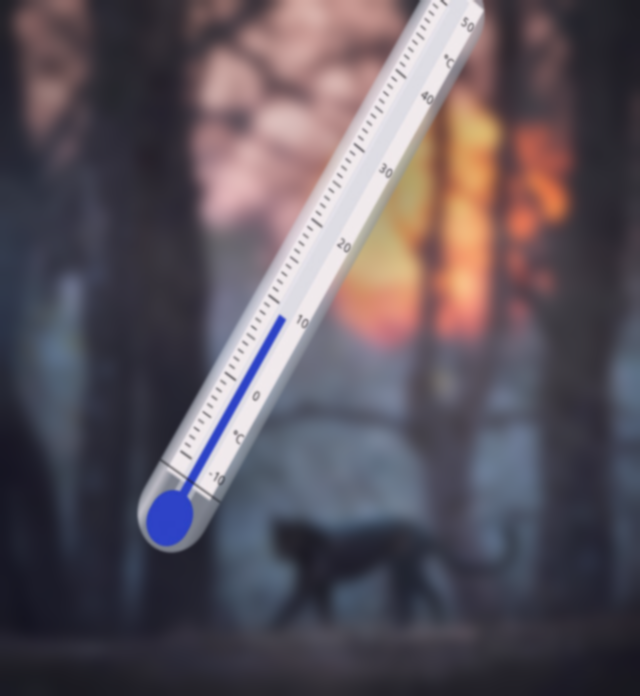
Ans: value=9 unit=°C
